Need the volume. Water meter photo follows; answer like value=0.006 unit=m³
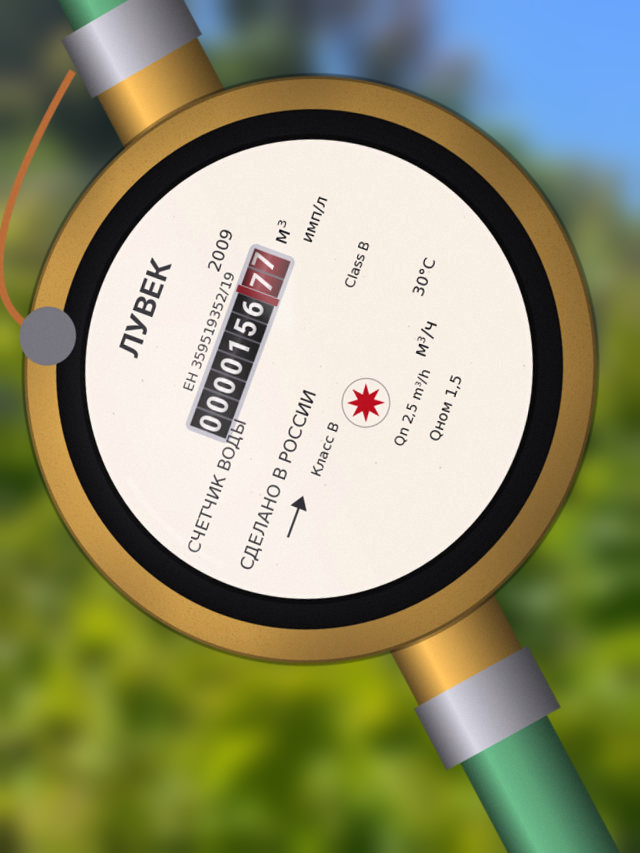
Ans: value=156.77 unit=m³
